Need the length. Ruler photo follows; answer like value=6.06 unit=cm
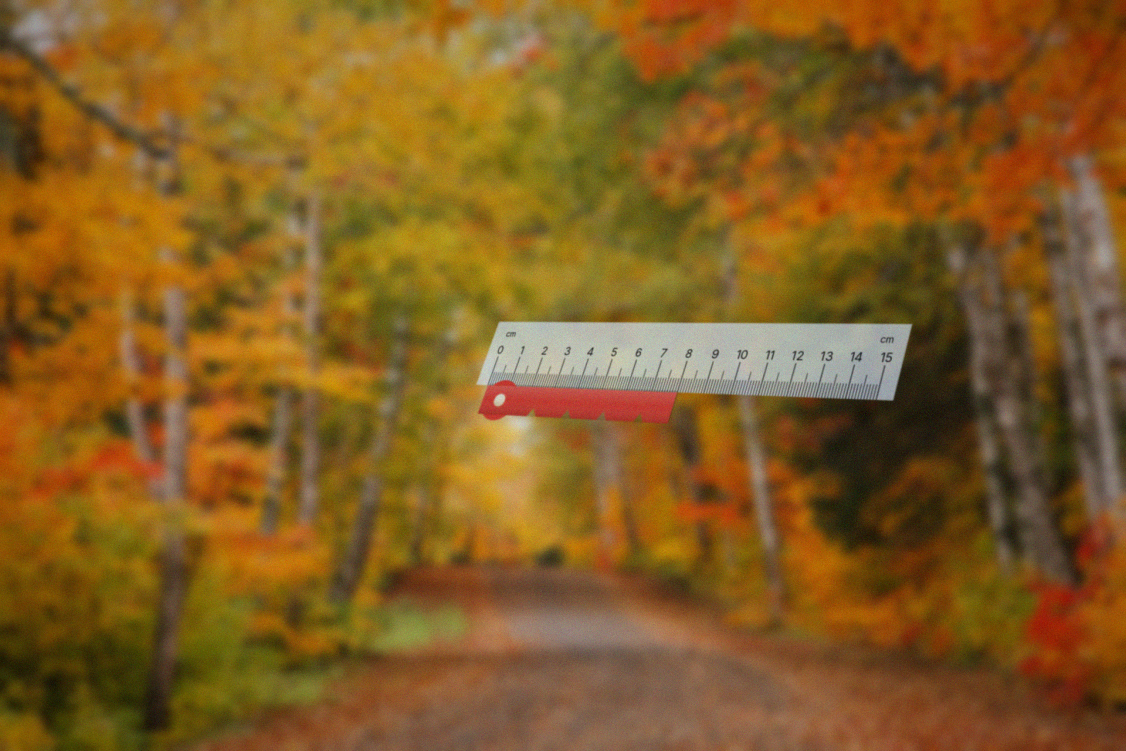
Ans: value=8 unit=cm
